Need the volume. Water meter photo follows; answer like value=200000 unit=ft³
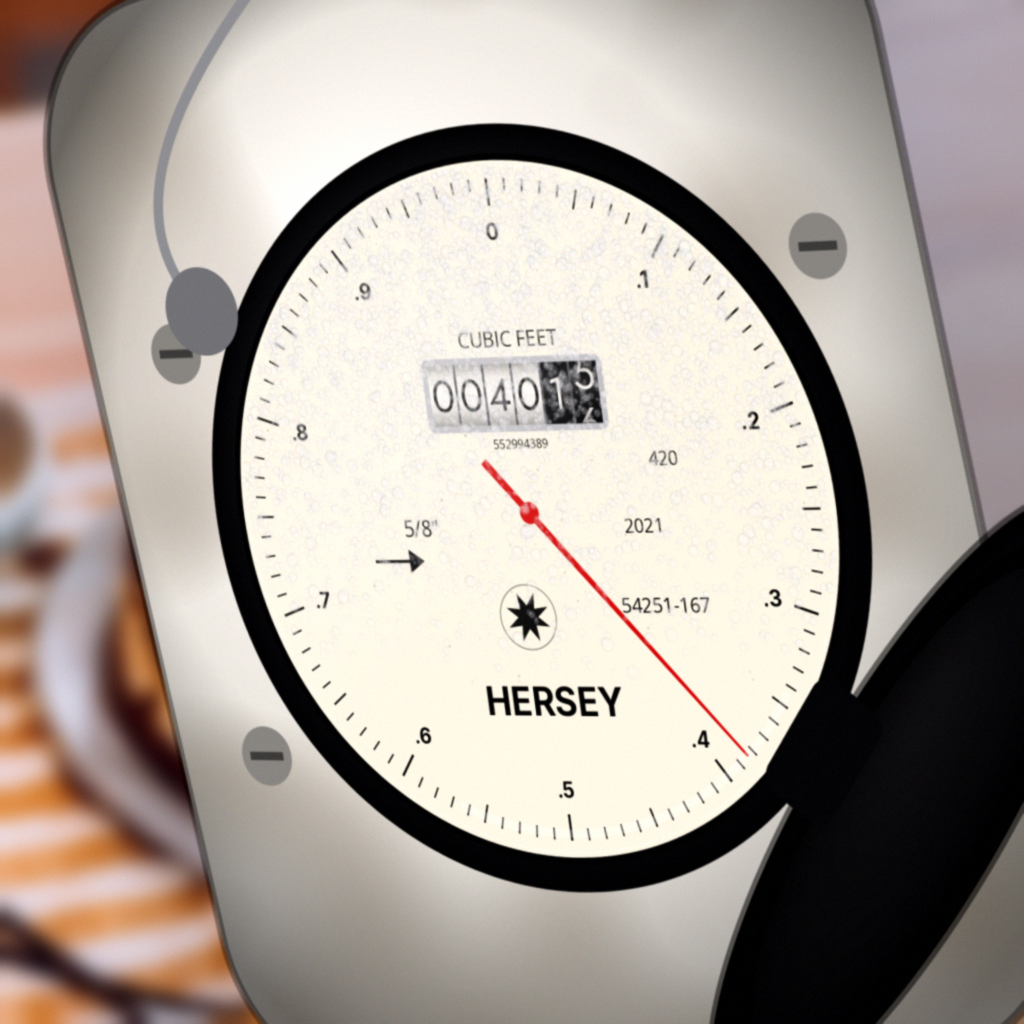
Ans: value=4015.38 unit=ft³
